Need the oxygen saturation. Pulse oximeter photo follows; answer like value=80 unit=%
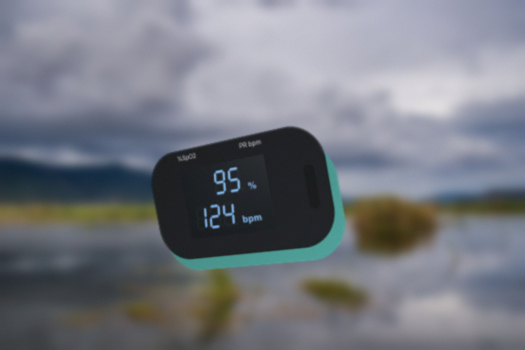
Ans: value=95 unit=%
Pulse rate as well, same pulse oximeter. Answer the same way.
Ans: value=124 unit=bpm
